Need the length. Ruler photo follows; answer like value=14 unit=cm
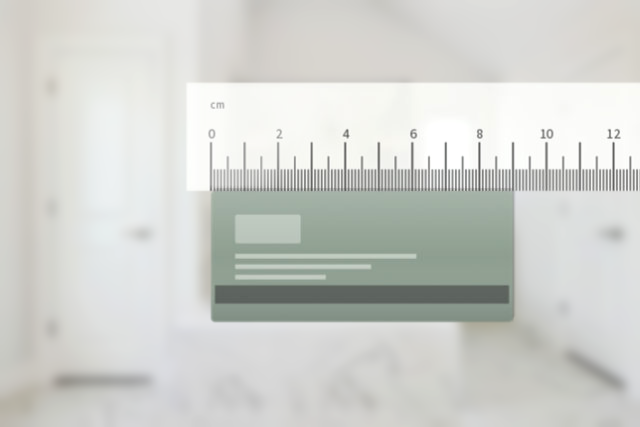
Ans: value=9 unit=cm
